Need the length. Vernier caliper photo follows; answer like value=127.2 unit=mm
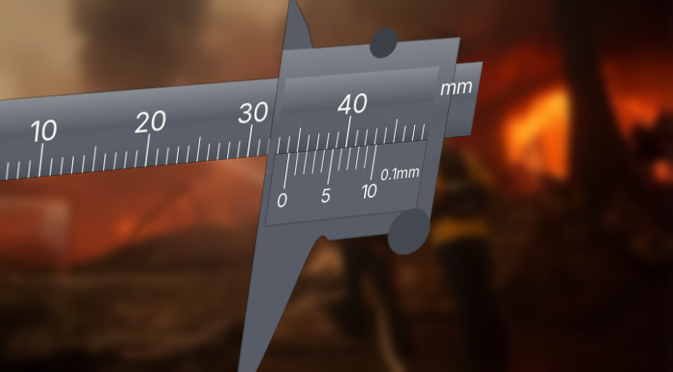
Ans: value=34.2 unit=mm
